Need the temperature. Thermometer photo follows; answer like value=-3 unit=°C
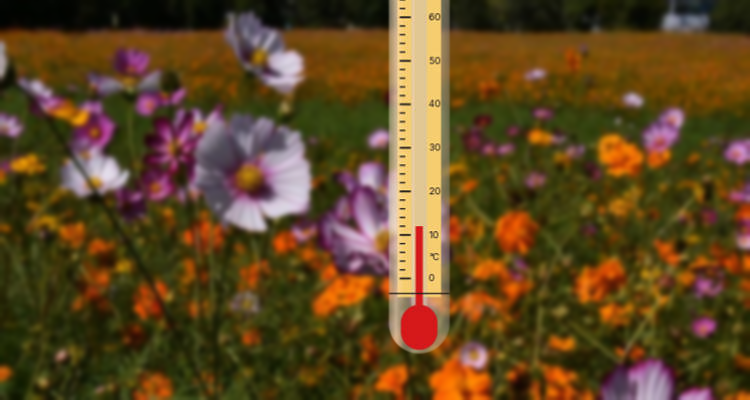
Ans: value=12 unit=°C
